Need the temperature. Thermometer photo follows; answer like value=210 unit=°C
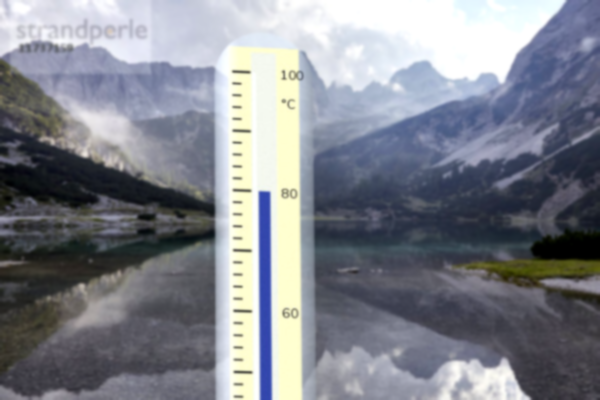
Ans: value=80 unit=°C
